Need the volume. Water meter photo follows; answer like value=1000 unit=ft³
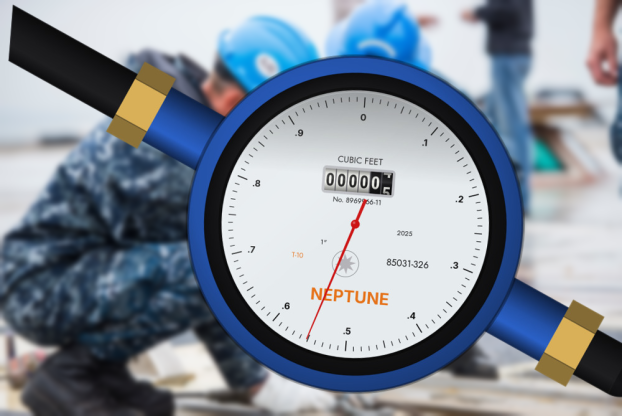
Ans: value=4.55 unit=ft³
